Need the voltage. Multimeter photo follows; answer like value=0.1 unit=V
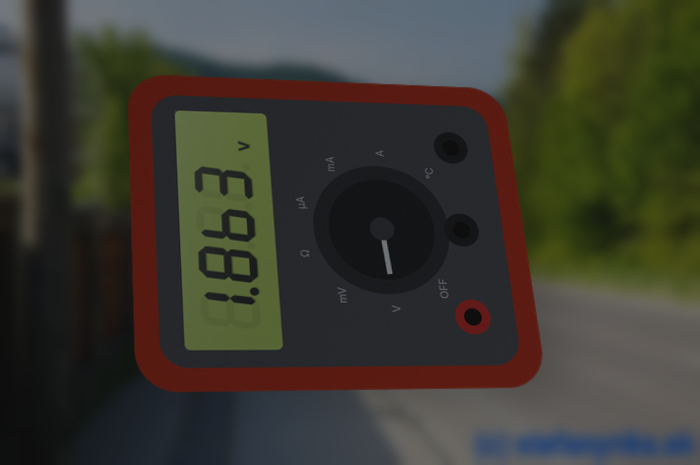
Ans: value=1.863 unit=V
